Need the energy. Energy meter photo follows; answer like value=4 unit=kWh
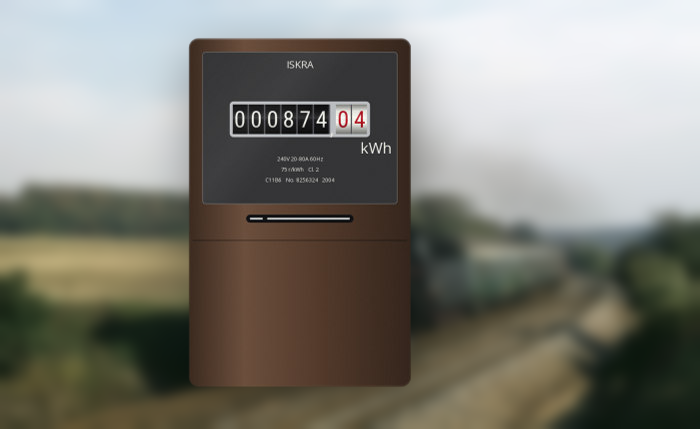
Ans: value=874.04 unit=kWh
